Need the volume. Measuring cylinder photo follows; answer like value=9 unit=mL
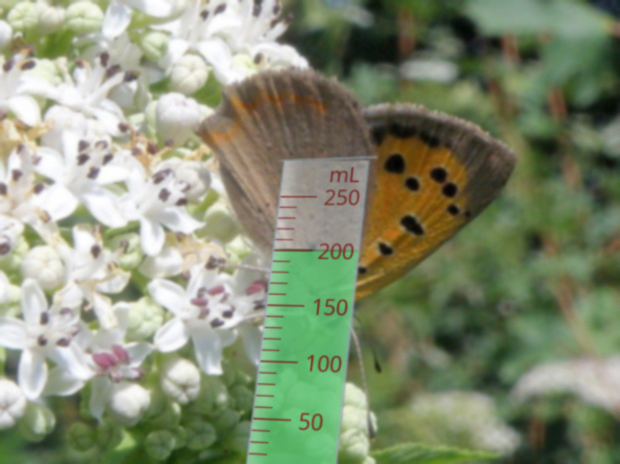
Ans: value=200 unit=mL
